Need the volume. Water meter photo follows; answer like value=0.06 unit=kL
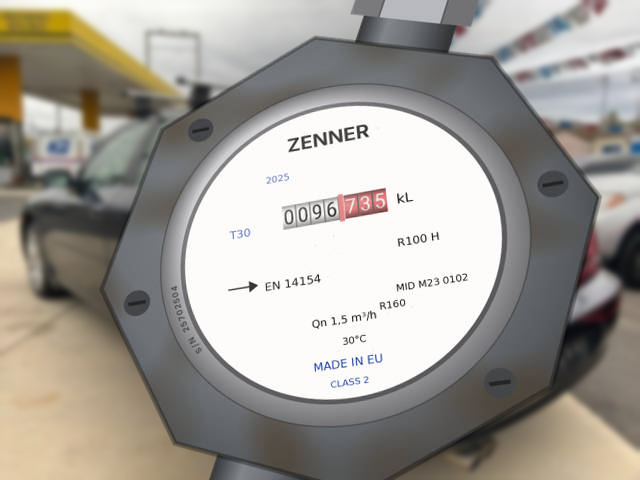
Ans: value=96.735 unit=kL
